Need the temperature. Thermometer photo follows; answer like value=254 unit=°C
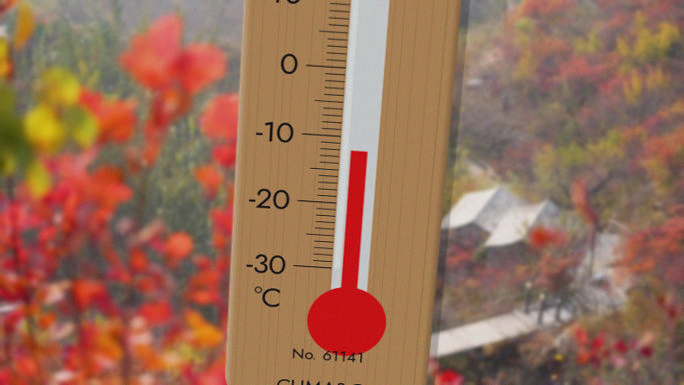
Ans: value=-12 unit=°C
